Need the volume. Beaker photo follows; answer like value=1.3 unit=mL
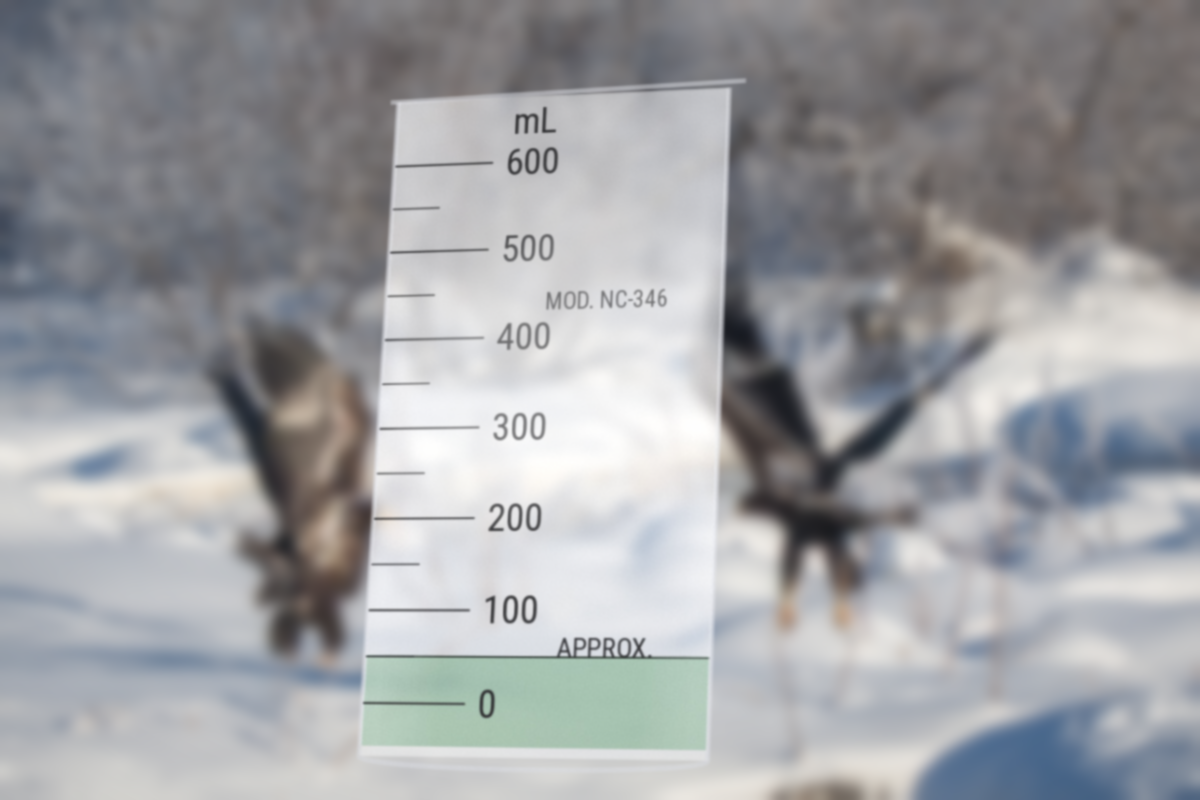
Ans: value=50 unit=mL
